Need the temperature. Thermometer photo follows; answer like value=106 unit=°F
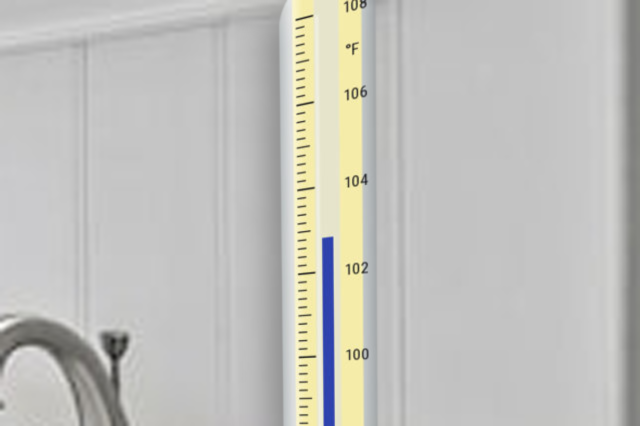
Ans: value=102.8 unit=°F
